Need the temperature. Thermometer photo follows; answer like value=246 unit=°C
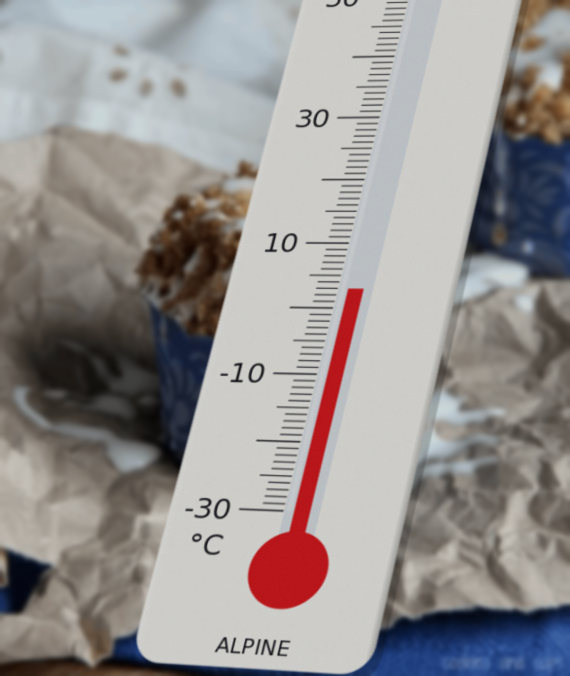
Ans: value=3 unit=°C
